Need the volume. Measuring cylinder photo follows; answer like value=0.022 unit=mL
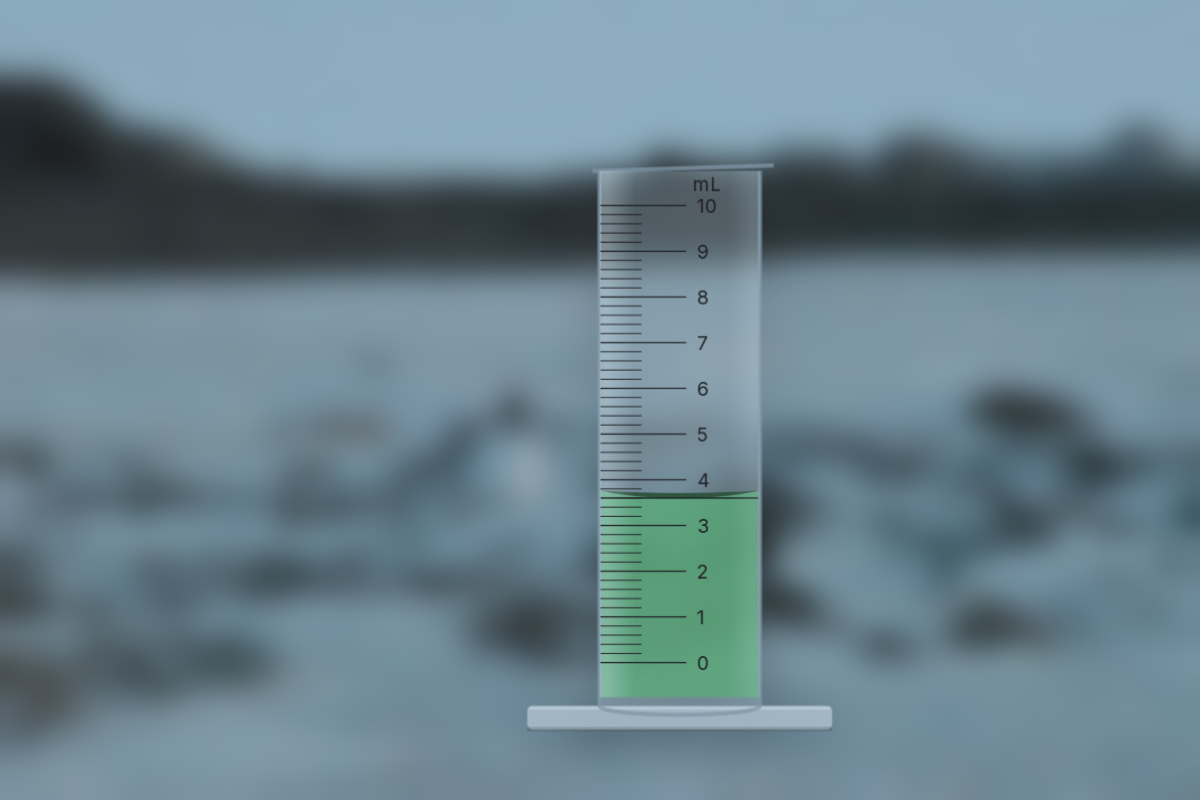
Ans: value=3.6 unit=mL
